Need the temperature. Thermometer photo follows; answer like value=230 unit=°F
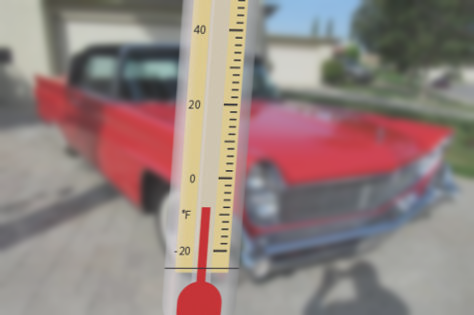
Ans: value=-8 unit=°F
